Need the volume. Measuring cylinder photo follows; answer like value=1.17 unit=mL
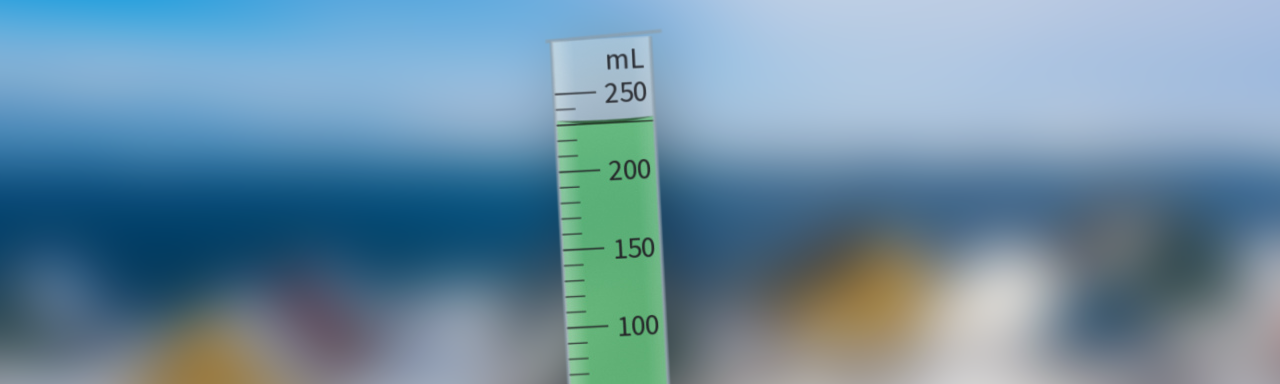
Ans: value=230 unit=mL
